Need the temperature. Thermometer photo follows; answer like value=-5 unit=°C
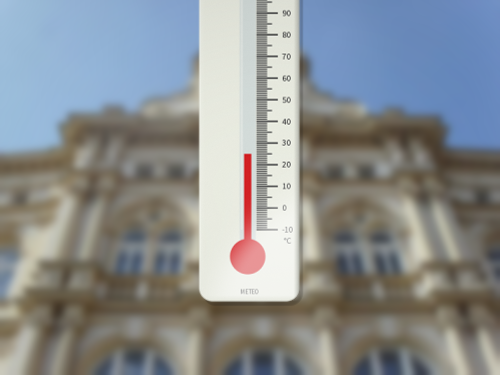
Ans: value=25 unit=°C
